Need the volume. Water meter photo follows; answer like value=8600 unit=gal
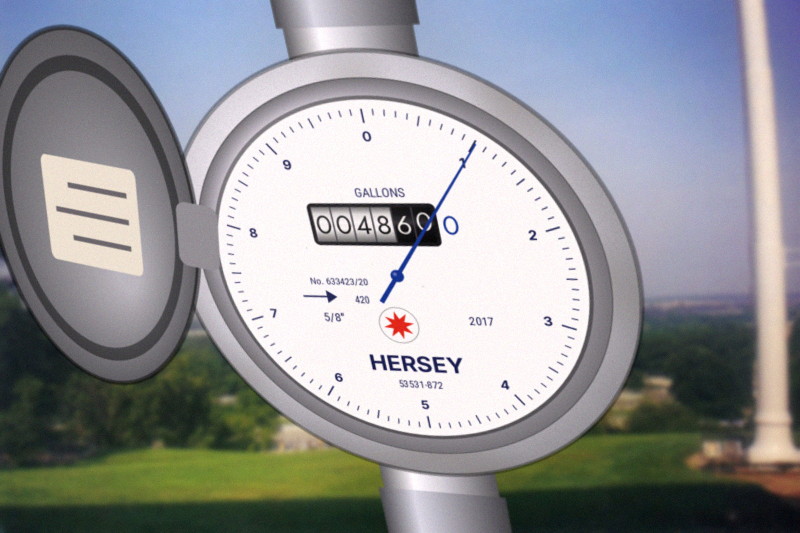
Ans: value=48601.0 unit=gal
